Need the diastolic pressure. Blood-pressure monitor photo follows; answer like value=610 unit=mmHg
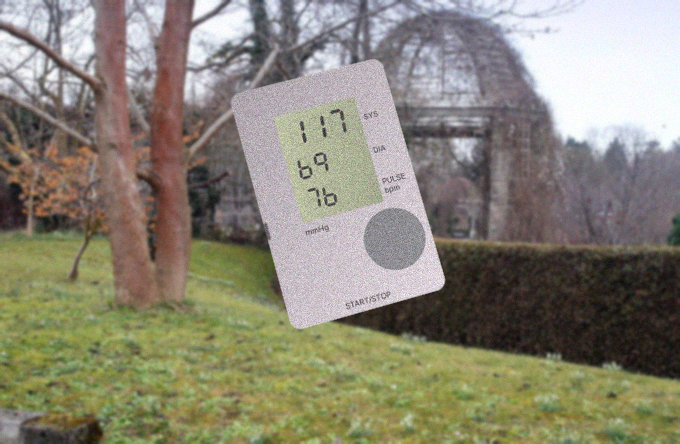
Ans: value=69 unit=mmHg
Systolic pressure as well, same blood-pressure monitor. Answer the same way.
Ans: value=117 unit=mmHg
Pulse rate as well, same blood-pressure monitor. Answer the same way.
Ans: value=76 unit=bpm
